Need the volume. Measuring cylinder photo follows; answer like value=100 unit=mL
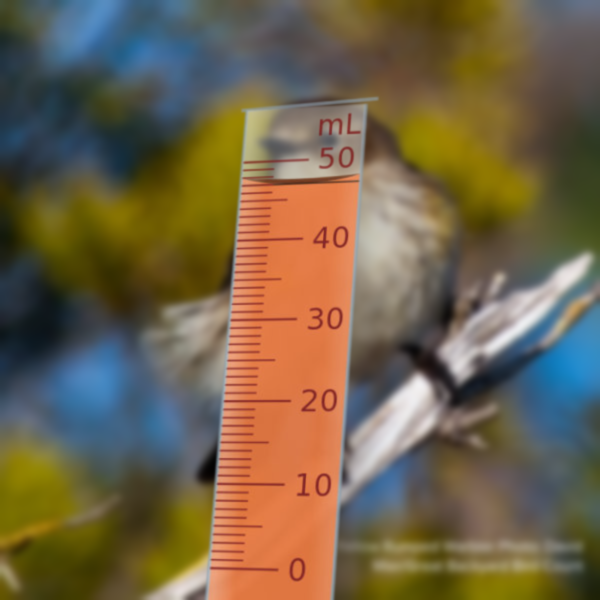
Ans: value=47 unit=mL
